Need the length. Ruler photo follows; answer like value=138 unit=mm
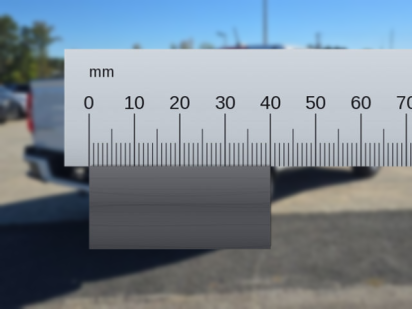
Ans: value=40 unit=mm
